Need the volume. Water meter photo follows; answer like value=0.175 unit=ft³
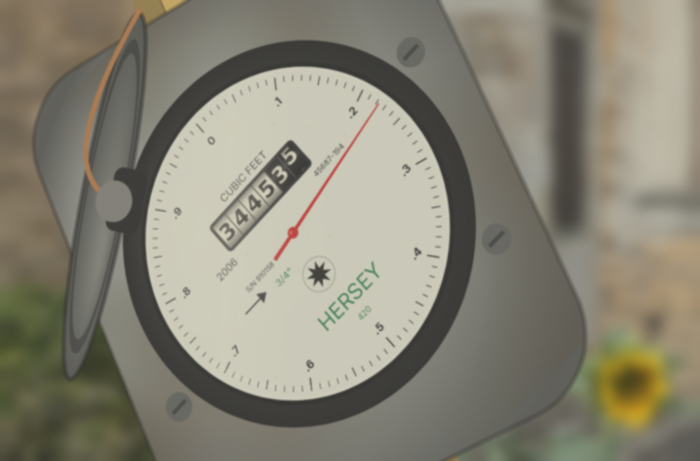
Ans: value=344535.22 unit=ft³
